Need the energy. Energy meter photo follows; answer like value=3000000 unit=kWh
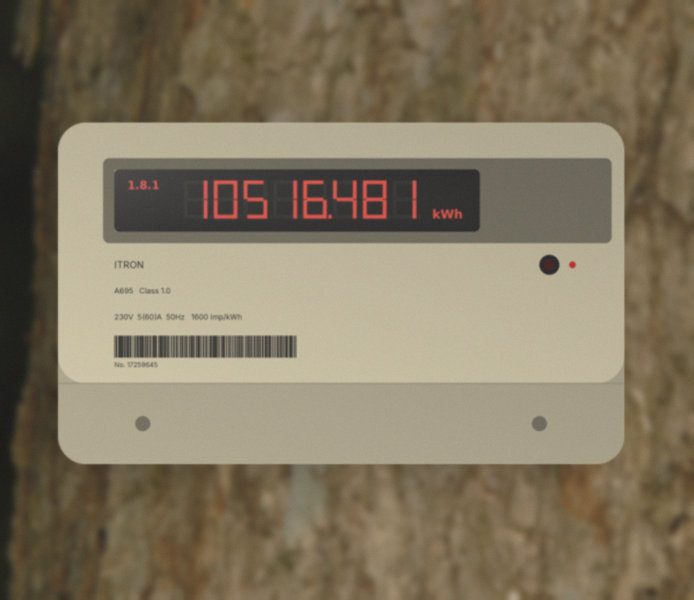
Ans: value=10516.481 unit=kWh
